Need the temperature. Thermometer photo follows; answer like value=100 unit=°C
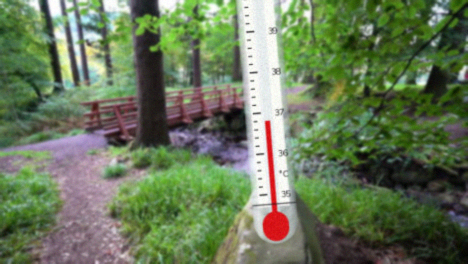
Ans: value=36.8 unit=°C
